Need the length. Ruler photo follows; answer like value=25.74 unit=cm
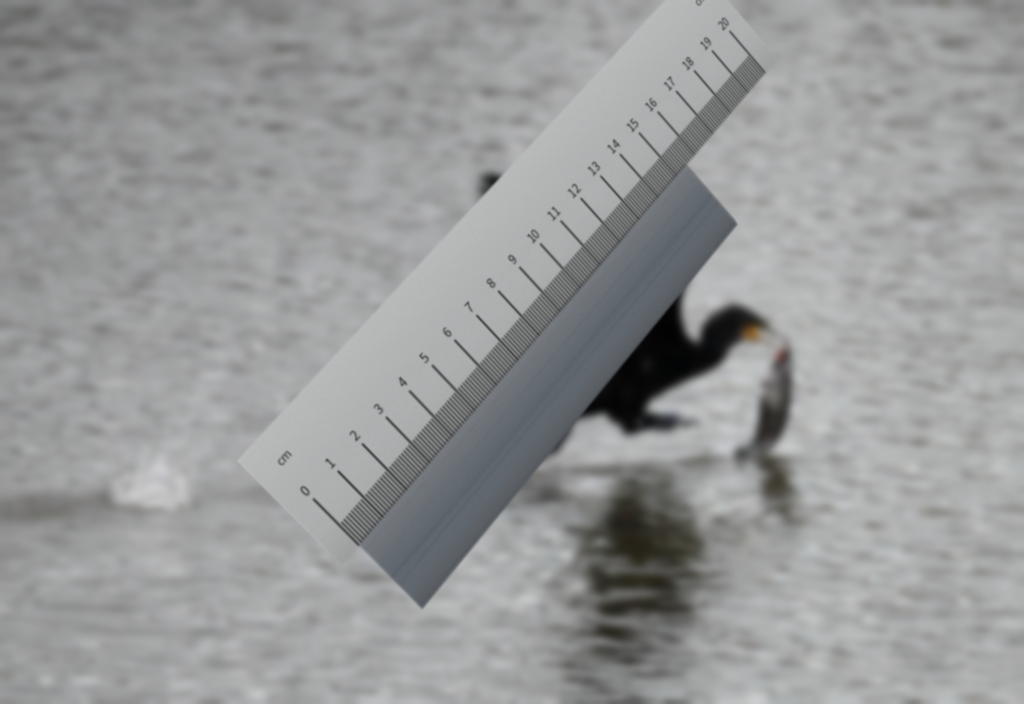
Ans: value=15.5 unit=cm
